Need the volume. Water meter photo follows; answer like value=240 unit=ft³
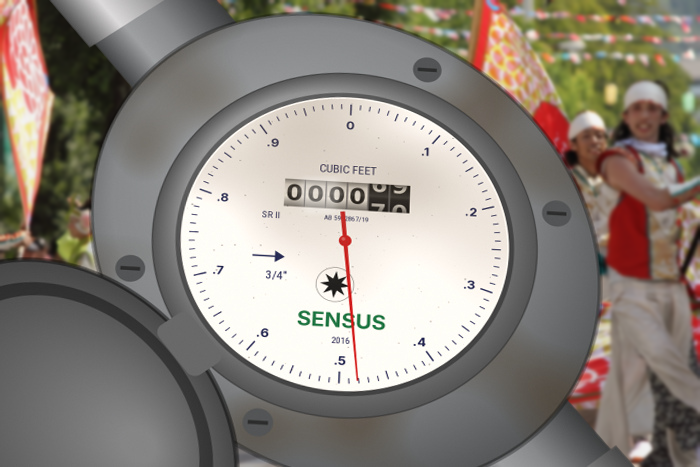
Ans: value=69.48 unit=ft³
